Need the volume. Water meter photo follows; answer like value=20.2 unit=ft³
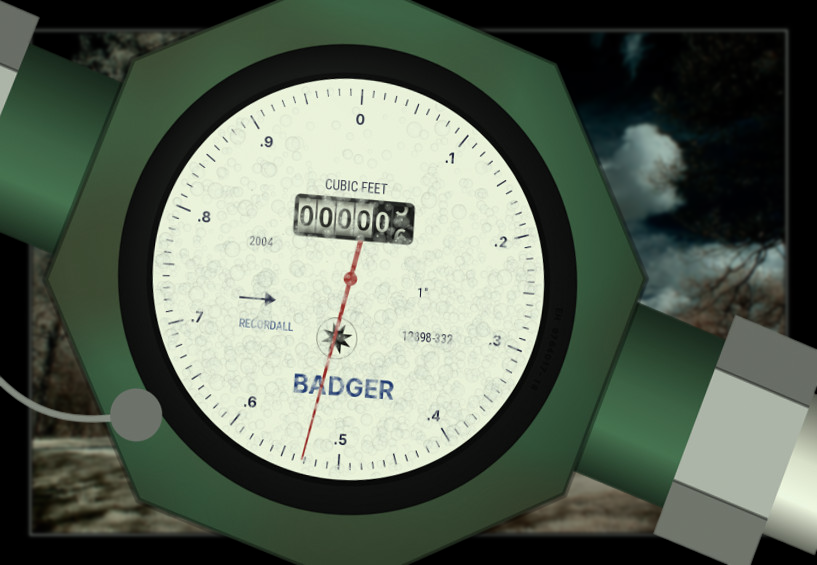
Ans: value=5.53 unit=ft³
